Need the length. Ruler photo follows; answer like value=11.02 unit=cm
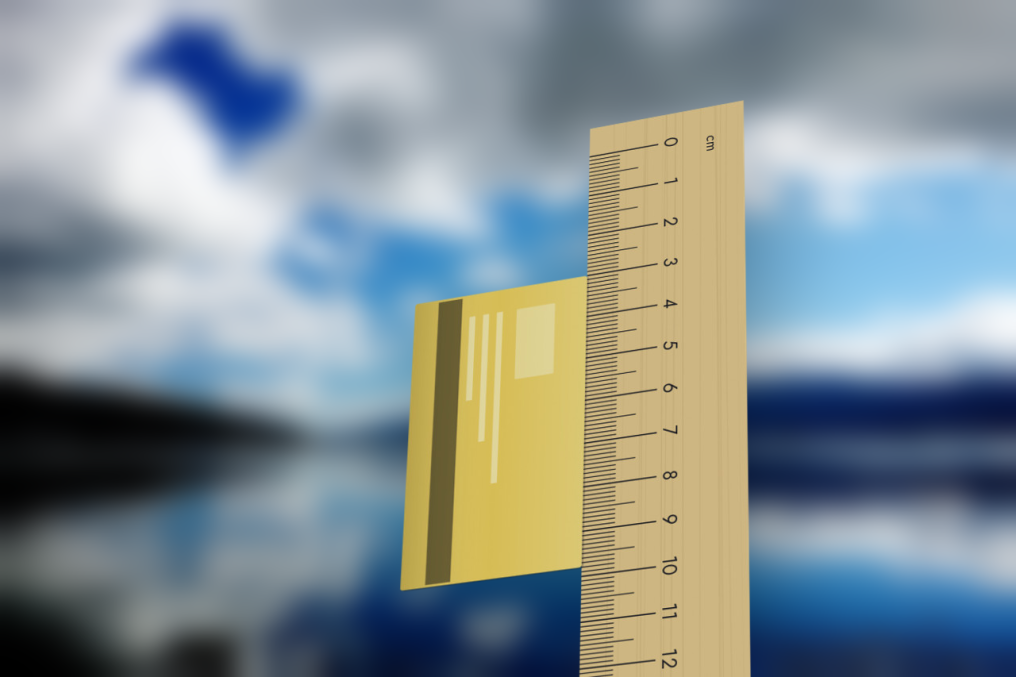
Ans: value=6.8 unit=cm
